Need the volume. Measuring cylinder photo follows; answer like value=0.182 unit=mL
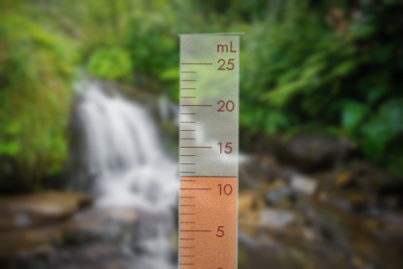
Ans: value=11.5 unit=mL
